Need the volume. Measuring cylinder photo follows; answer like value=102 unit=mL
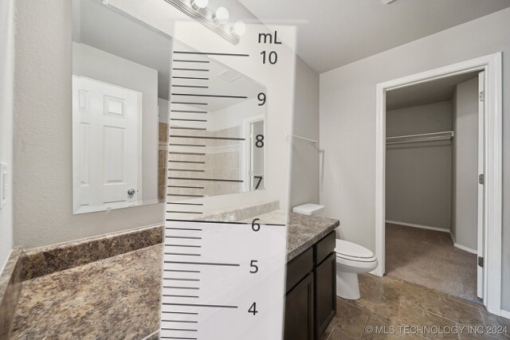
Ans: value=6 unit=mL
